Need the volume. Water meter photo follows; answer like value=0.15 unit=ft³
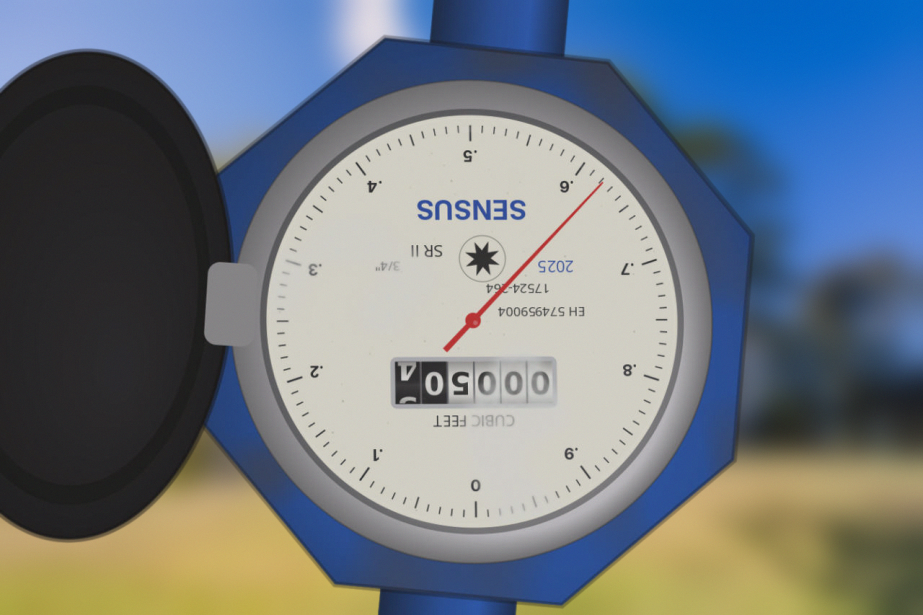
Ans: value=503.62 unit=ft³
